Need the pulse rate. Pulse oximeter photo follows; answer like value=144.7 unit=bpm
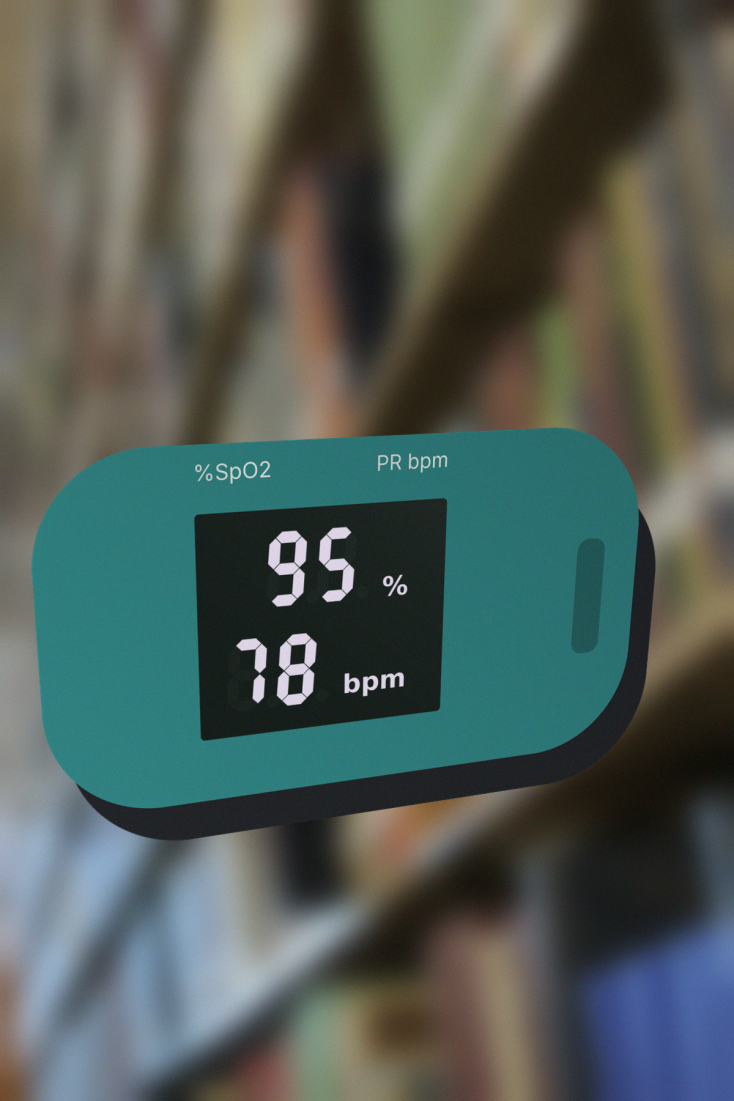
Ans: value=78 unit=bpm
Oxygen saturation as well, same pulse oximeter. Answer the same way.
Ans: value=95 unit=%
